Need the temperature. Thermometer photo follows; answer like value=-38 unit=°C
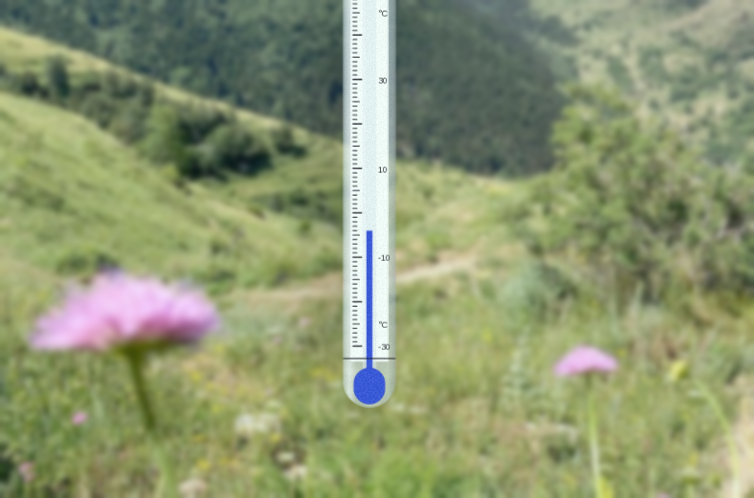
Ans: value=-4 unit=°C
